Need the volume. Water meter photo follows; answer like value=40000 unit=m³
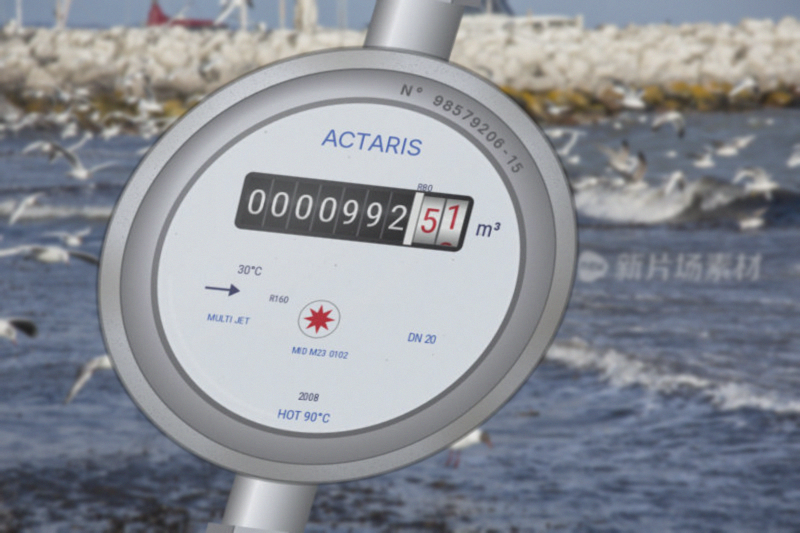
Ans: value=992.51 unit=m³
